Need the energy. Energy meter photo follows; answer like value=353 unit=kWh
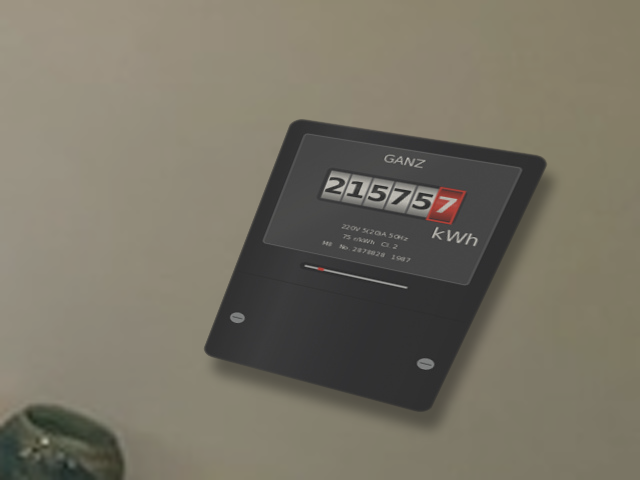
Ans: value=21575.7 unit=kWh
